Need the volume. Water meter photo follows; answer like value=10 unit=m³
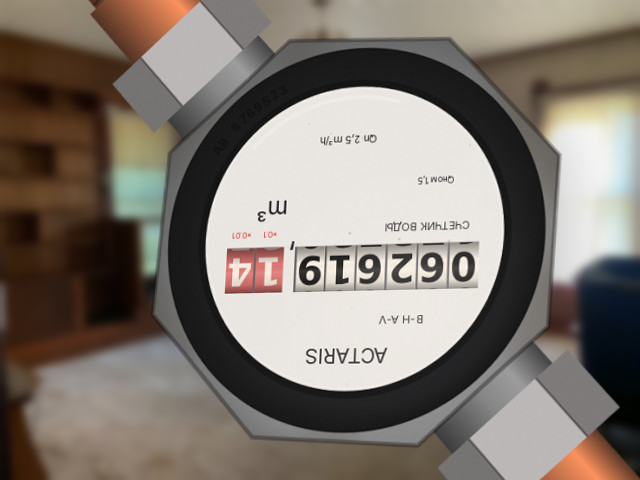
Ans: value=62619.14 unit=m³
